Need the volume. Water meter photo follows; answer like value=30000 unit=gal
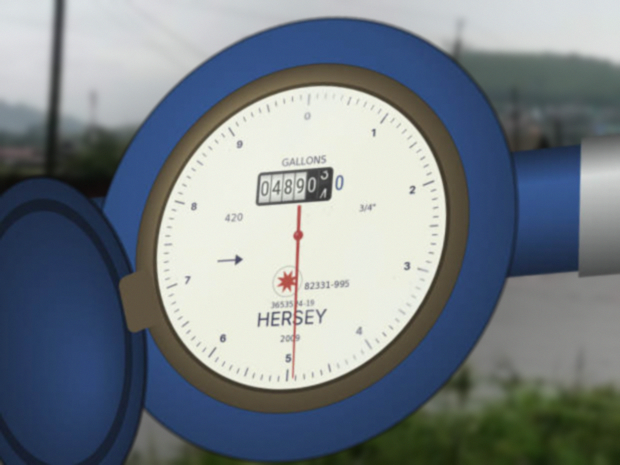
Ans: value=489034.9 unit=gal
